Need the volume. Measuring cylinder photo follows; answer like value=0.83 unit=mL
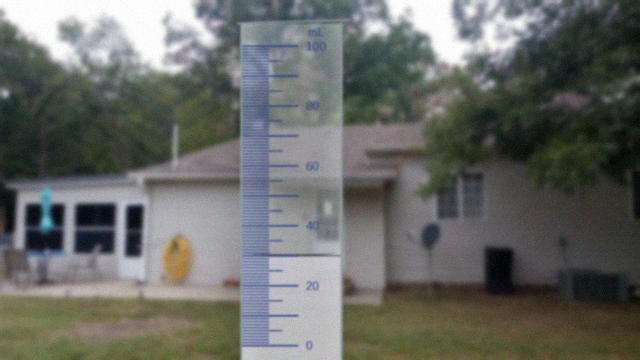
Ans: value=30 unit=mL
